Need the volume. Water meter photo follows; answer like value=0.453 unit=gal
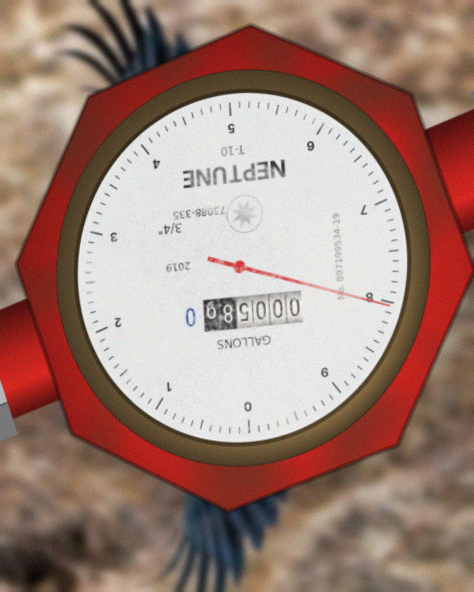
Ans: value=5888.0 unit=gal
